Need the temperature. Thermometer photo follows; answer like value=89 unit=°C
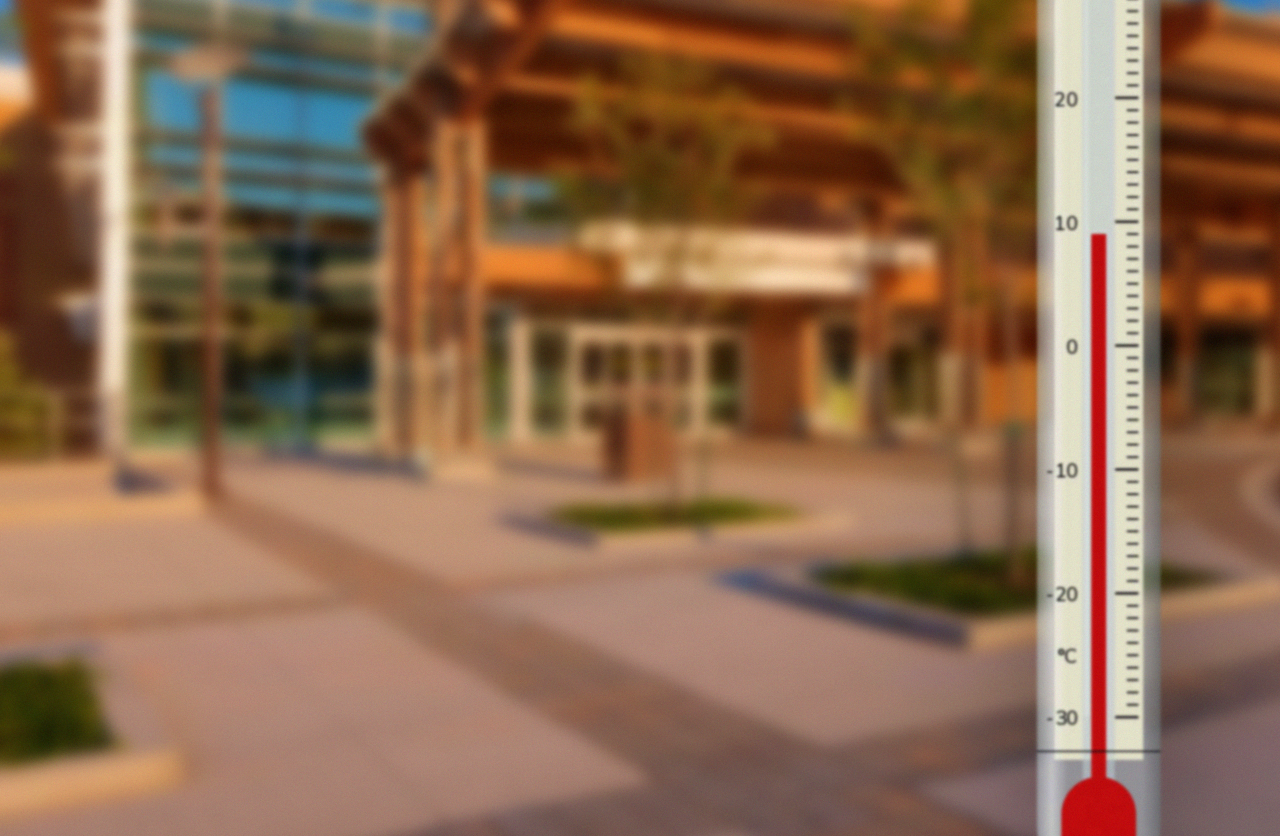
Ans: value=9 unit=°C
